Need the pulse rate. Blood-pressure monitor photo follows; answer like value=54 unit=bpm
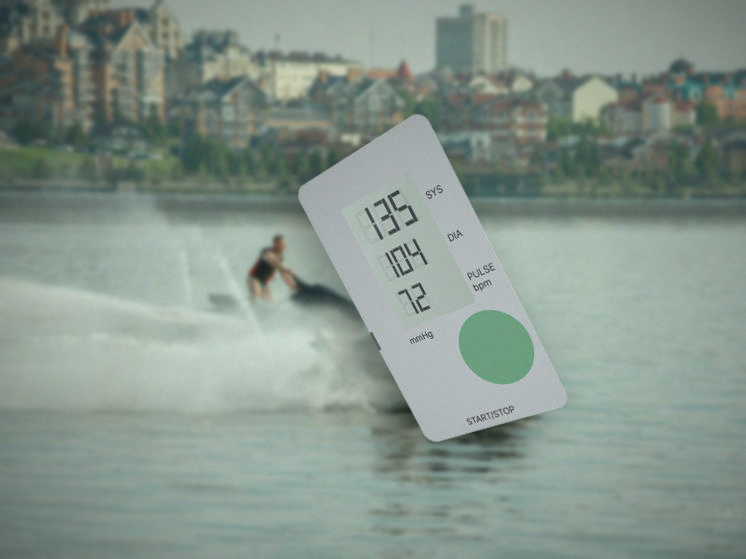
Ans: value=72 unit=bpm
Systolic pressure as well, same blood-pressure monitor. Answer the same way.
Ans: value=135 unit=mmHg
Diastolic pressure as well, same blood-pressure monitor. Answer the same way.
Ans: value=104 unit=mmHg
